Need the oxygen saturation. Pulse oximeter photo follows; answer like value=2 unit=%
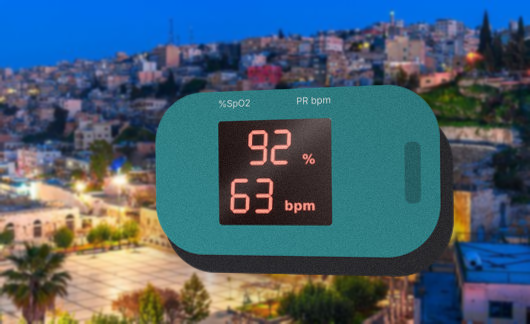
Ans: value=92 unit=%
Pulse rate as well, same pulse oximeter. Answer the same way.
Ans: value=63 unit=bpm
